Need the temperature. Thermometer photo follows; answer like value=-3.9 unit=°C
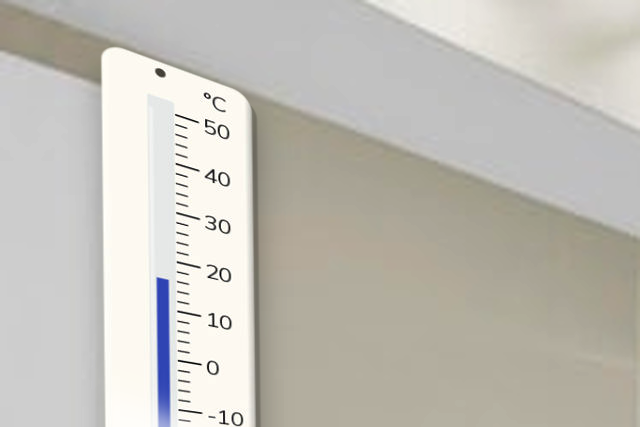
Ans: value=16 unit=°C
